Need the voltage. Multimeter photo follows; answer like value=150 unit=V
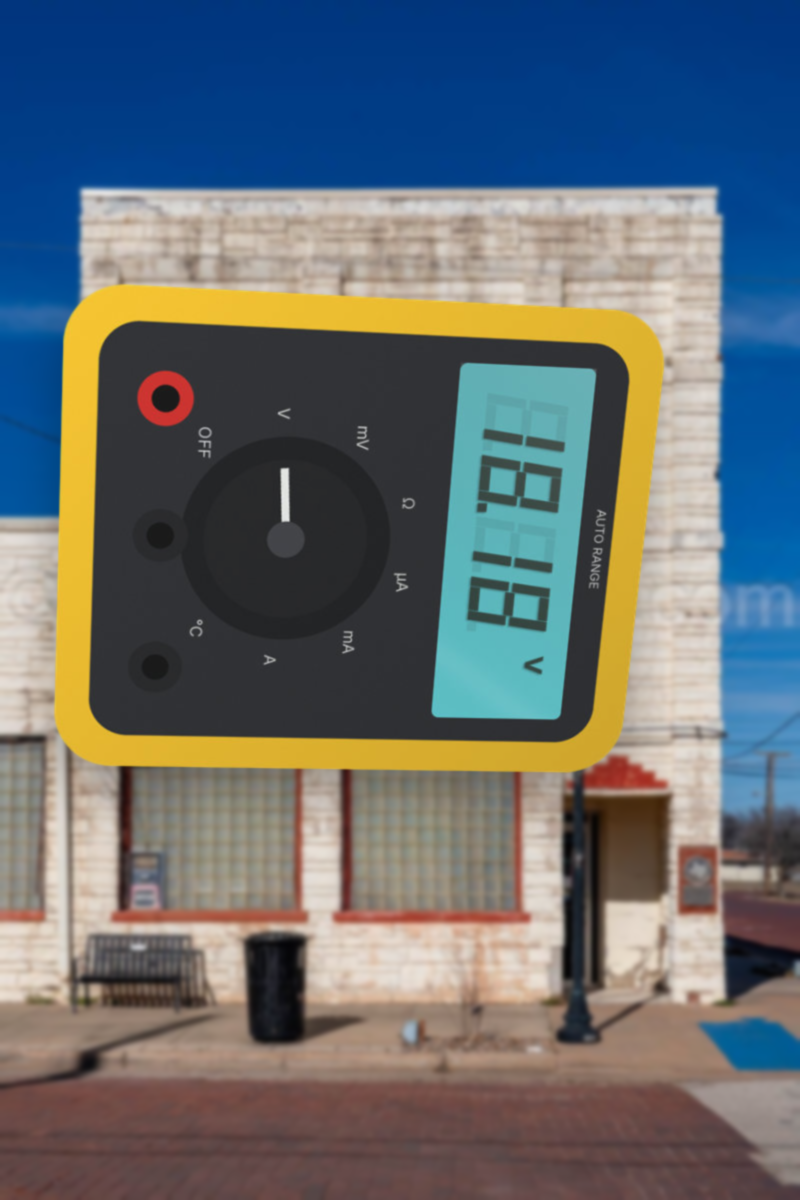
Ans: value=18.18 unit=V
